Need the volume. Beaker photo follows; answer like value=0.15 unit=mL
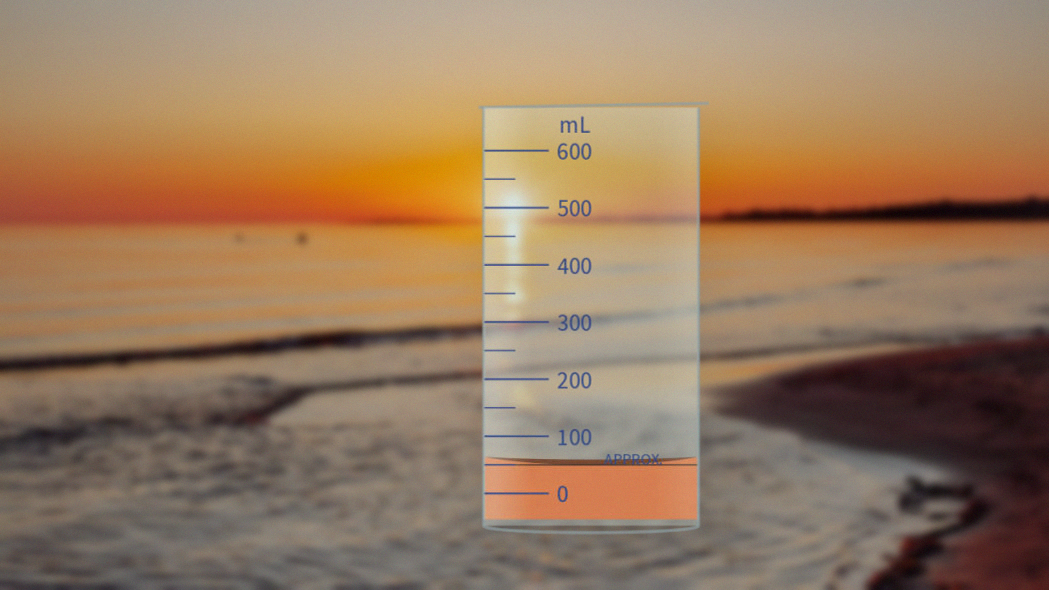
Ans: value=50 unit=mL
